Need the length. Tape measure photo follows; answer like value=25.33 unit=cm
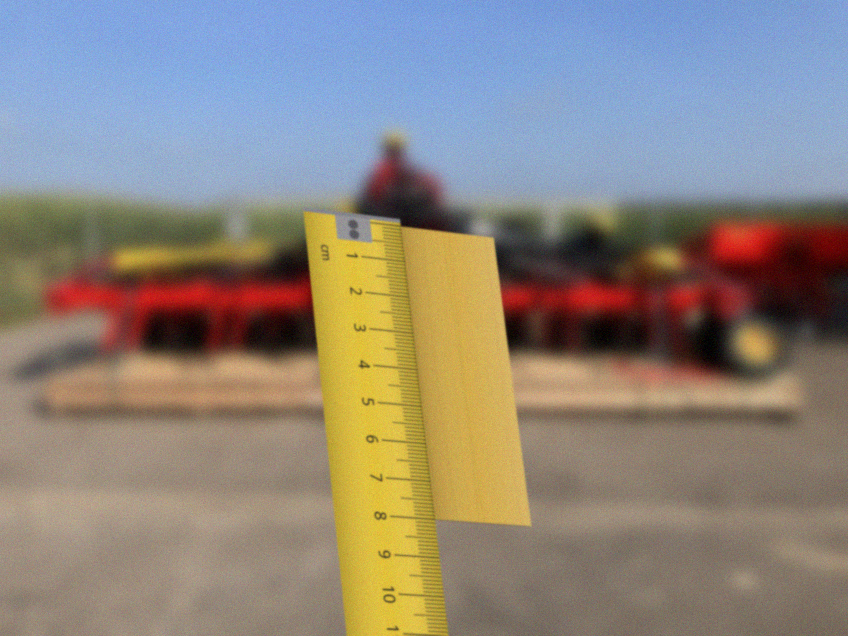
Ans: value=8 unit=cm
